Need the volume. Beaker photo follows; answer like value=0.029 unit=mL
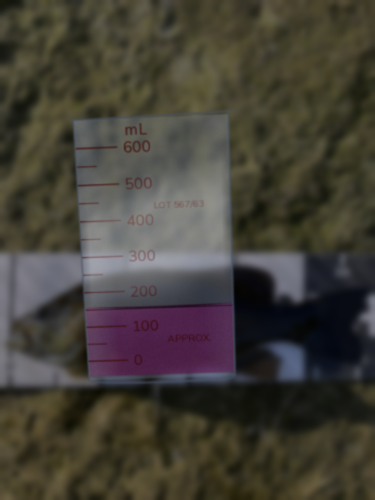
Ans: value=150 unit=mL
